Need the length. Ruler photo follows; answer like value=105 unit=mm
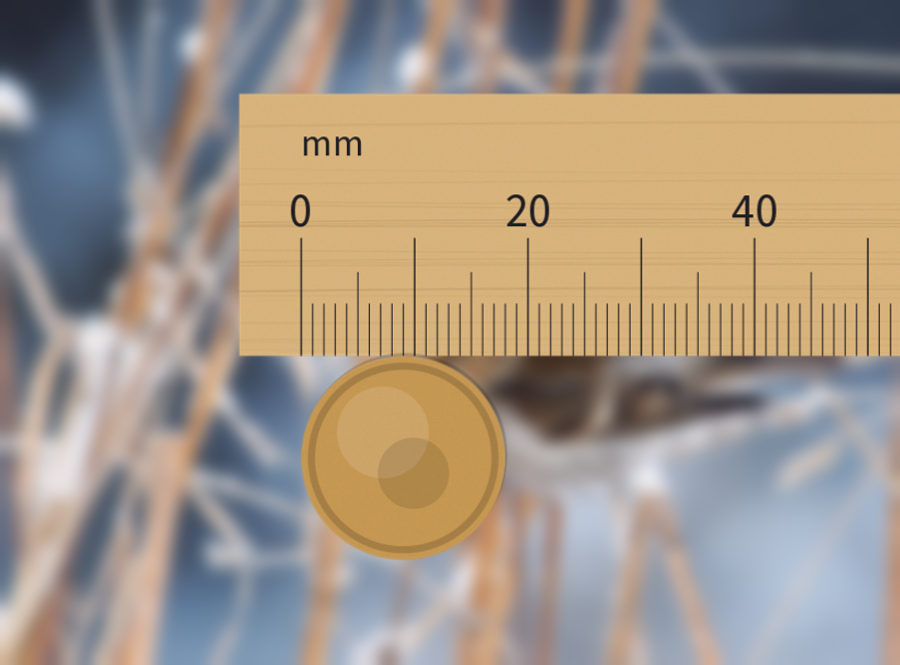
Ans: value=18 unit=mm
